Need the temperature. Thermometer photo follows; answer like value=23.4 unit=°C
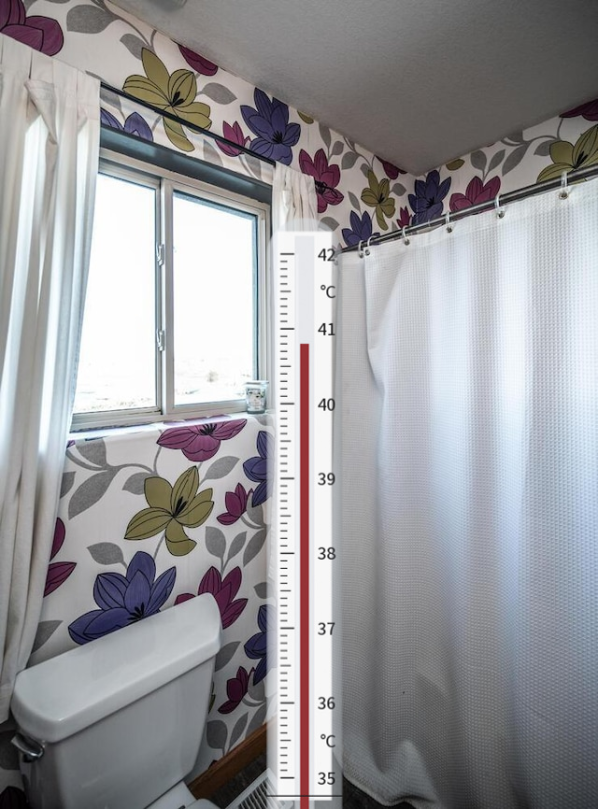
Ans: value=40.8 unit=°C
